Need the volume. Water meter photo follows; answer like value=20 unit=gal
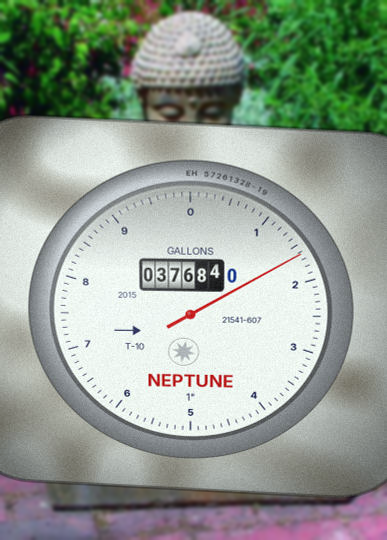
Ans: value=376841.6 unit=gal
